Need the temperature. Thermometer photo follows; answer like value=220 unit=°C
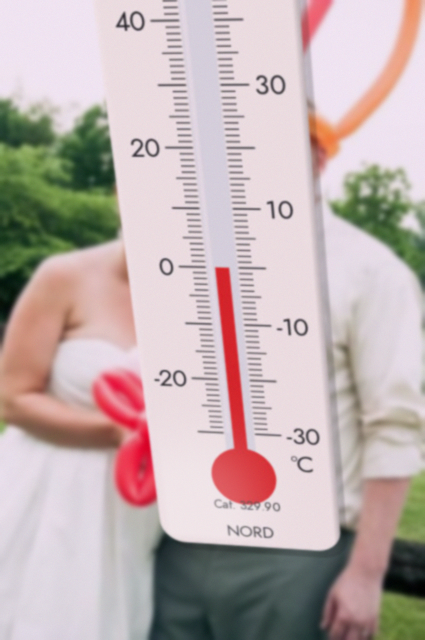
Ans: value=0 unit=°C
